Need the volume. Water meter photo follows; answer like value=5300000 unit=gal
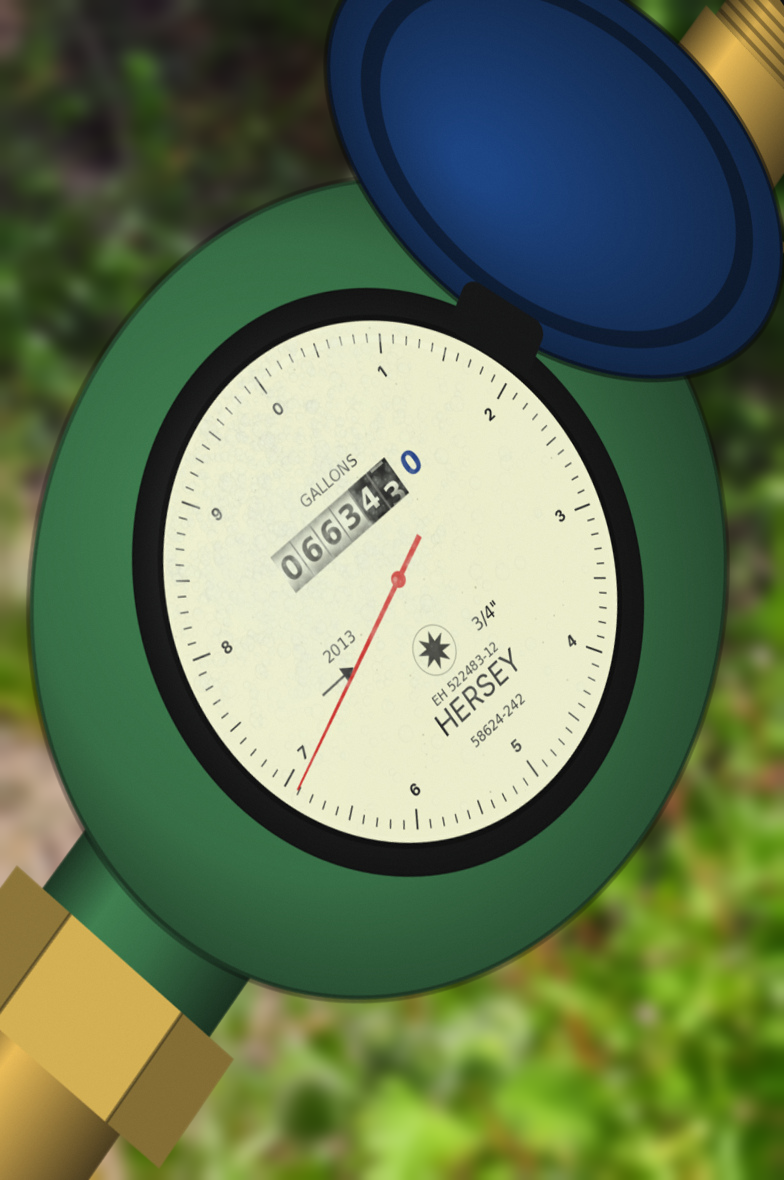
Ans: value=663426.9 unit=gal
